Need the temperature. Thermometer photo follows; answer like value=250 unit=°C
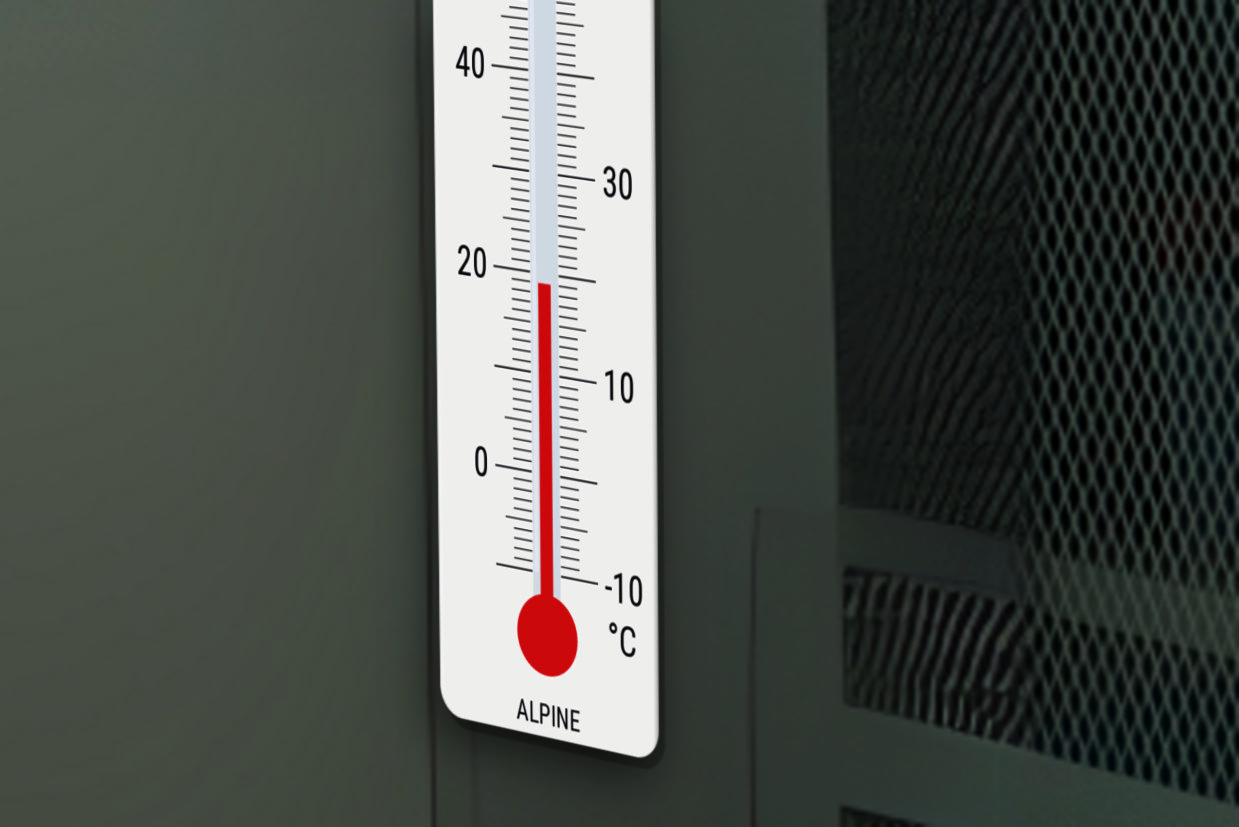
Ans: value=19 unit=°C
